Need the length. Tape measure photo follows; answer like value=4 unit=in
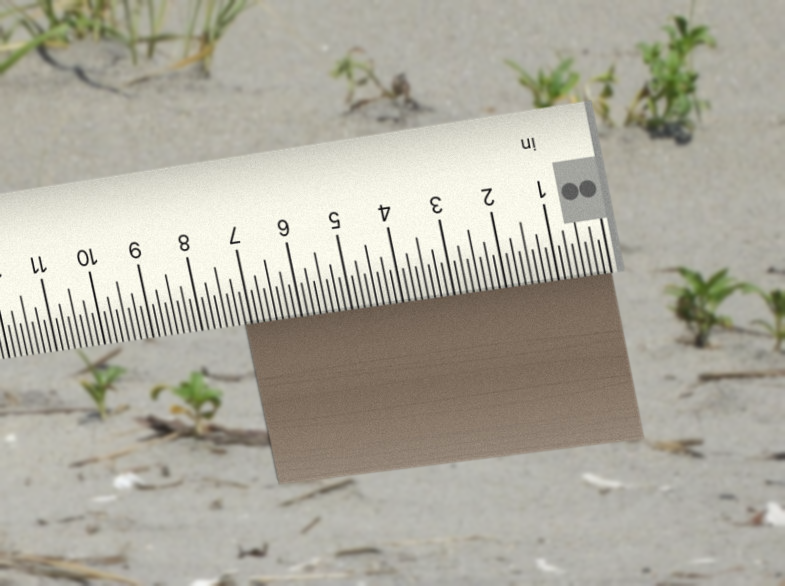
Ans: value=7.125 unit=in
